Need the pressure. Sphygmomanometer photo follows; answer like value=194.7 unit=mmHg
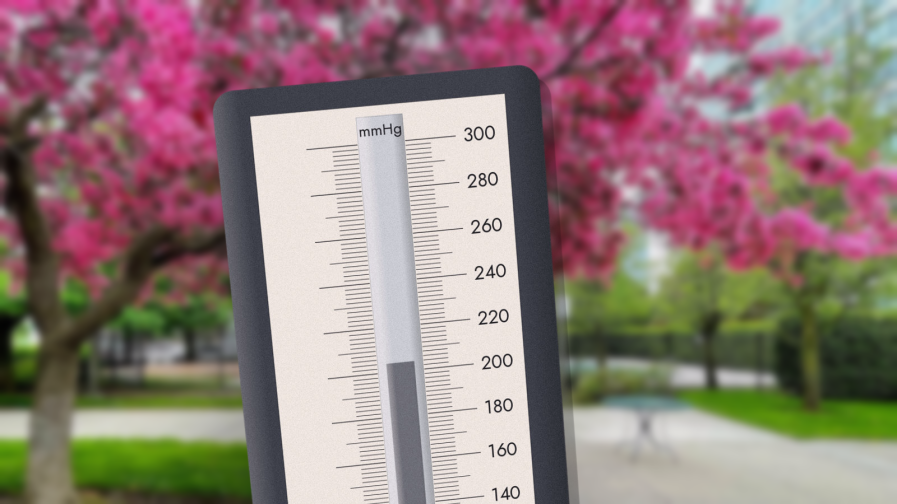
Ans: value=204 unit=mmHg
